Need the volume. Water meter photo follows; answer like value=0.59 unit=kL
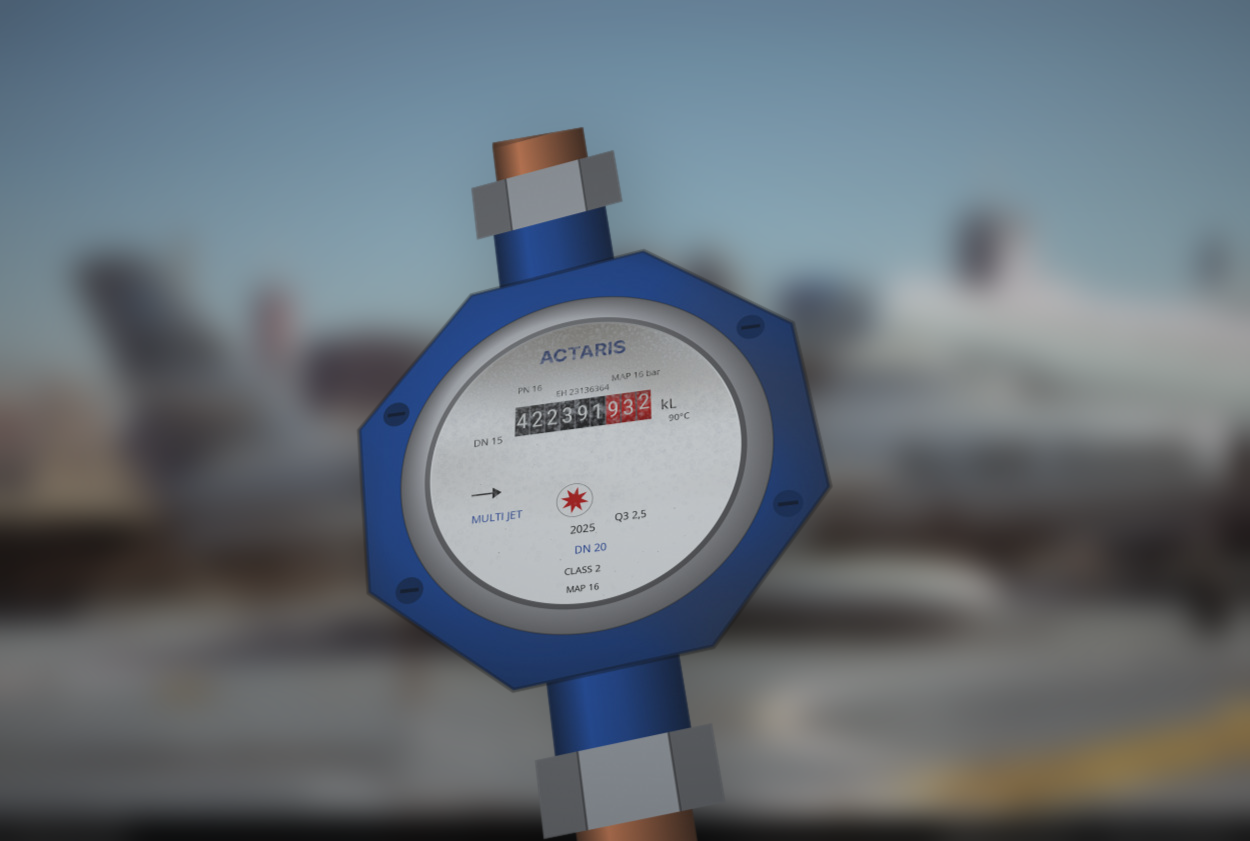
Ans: value=422391.932 unit=kL
